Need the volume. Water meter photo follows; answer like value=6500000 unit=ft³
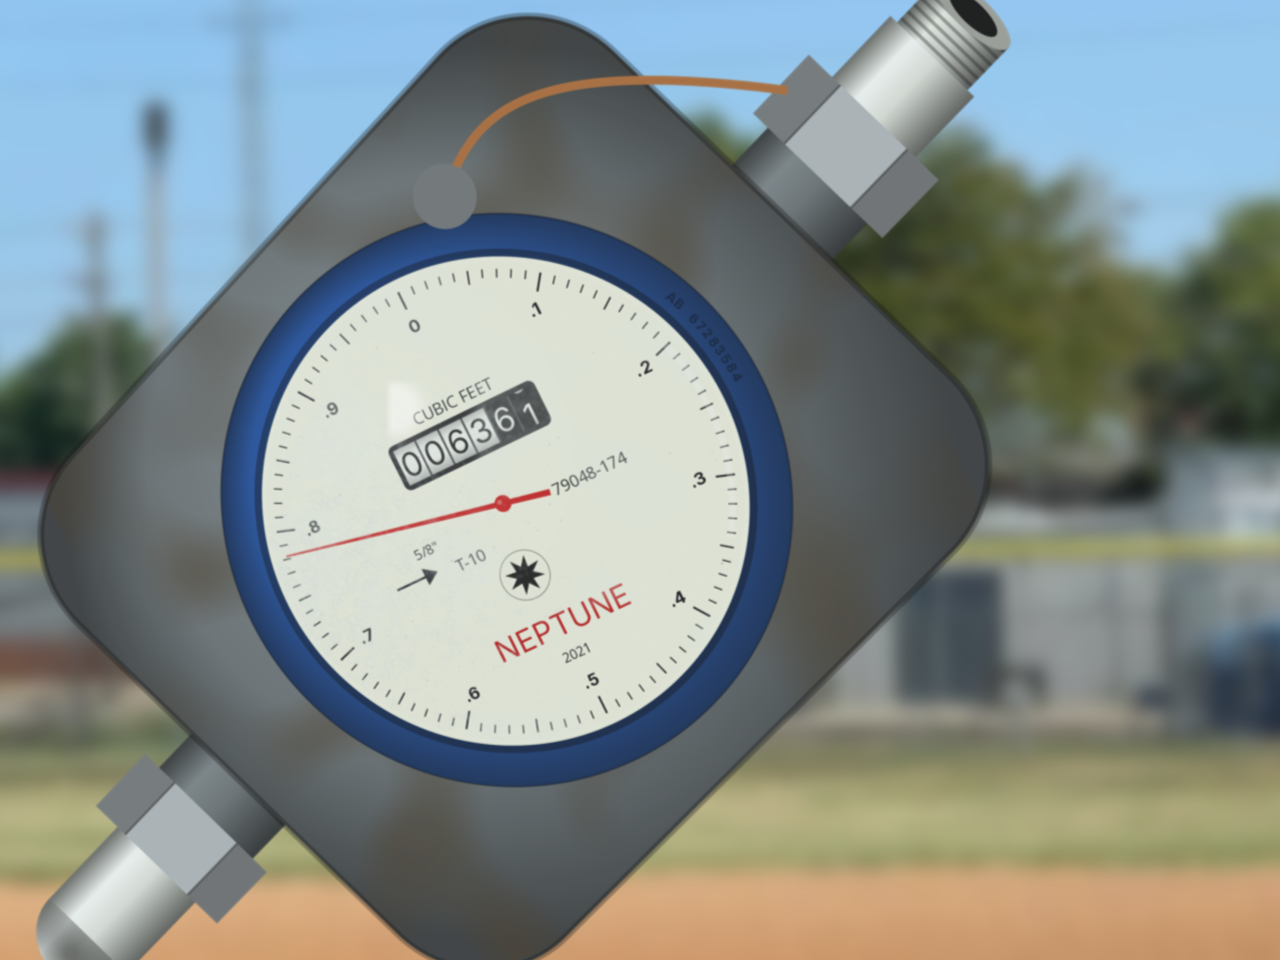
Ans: value=6360.78 unit=ft³
